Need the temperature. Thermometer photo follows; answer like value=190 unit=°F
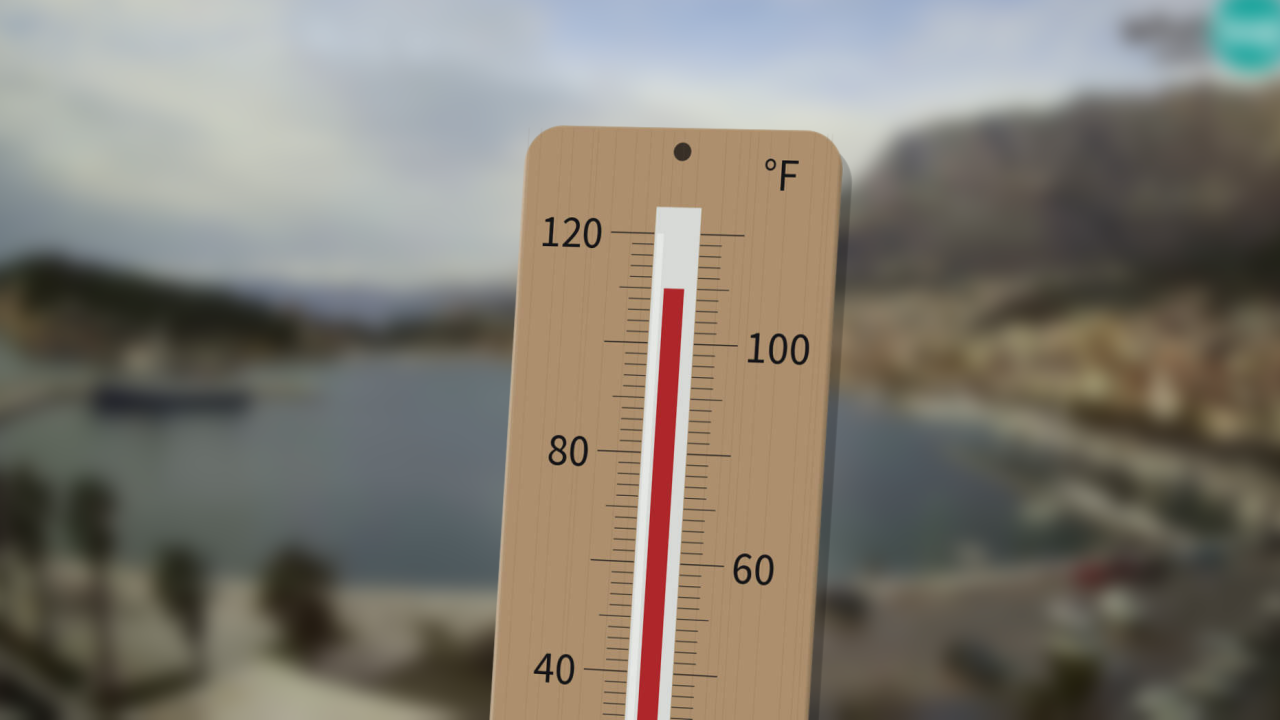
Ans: value=110 unit=°F
